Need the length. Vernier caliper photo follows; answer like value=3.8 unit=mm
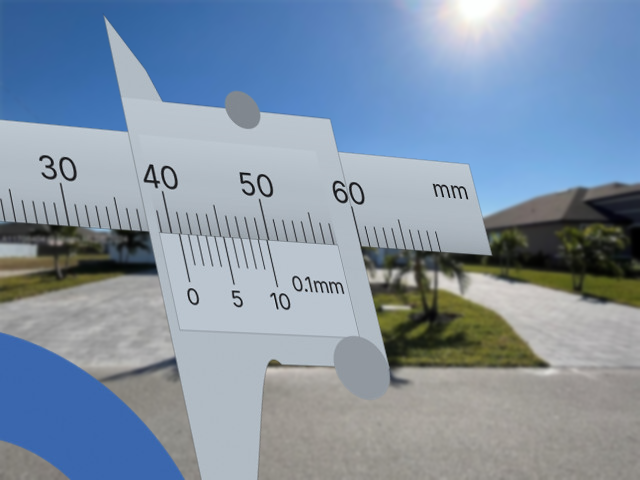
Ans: value=40.8 unit=mm
